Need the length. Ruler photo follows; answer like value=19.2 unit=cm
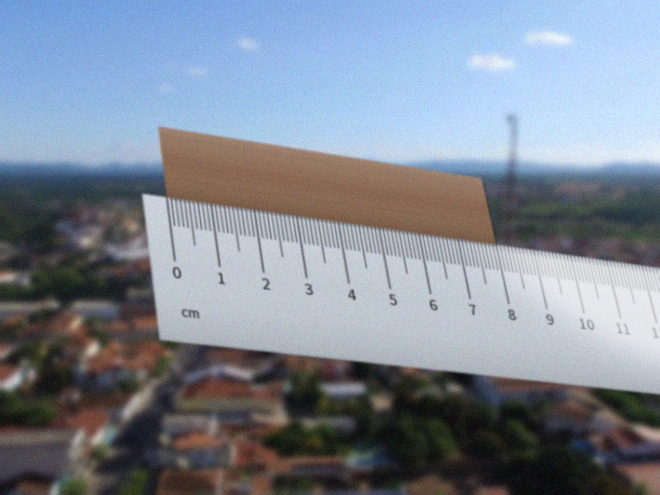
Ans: value=8 unit=cm
